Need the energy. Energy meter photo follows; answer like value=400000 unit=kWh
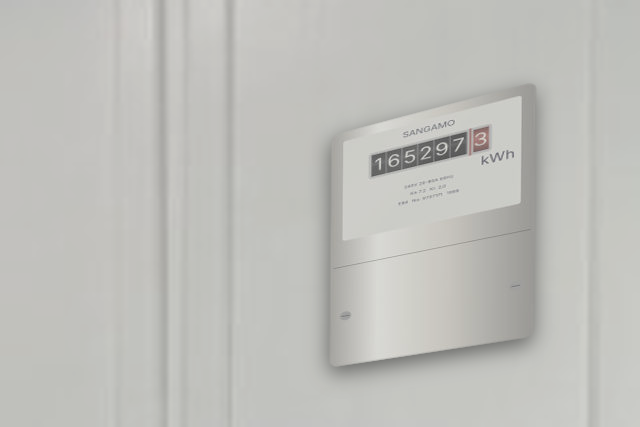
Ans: value=165297.3 unit=kWh
